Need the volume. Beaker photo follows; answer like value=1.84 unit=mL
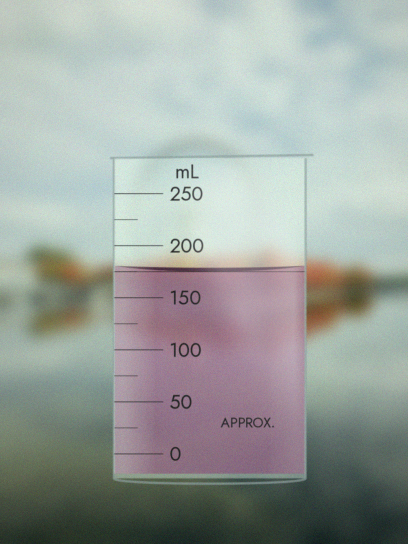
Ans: value=175 unit=mL
